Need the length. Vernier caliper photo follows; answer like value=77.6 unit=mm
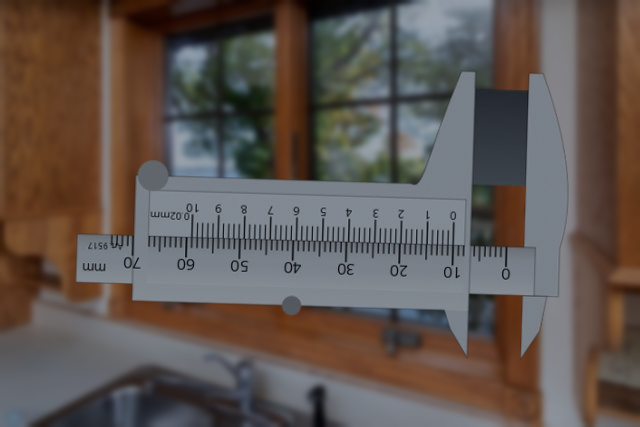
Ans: value=10.0 unit=mm
